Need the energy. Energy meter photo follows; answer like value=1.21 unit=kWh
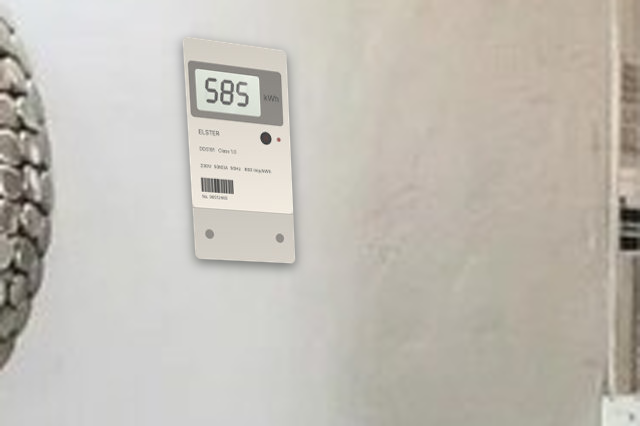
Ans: value=585 unit=kWh
